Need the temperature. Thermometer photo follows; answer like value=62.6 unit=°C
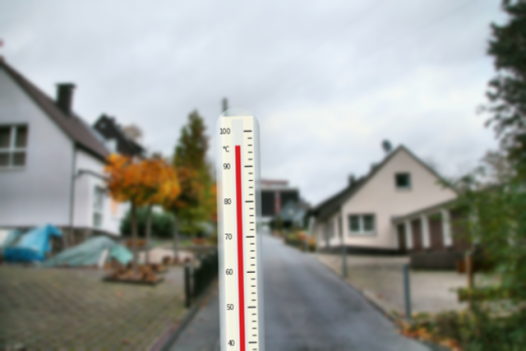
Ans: value=96 unit=°C
